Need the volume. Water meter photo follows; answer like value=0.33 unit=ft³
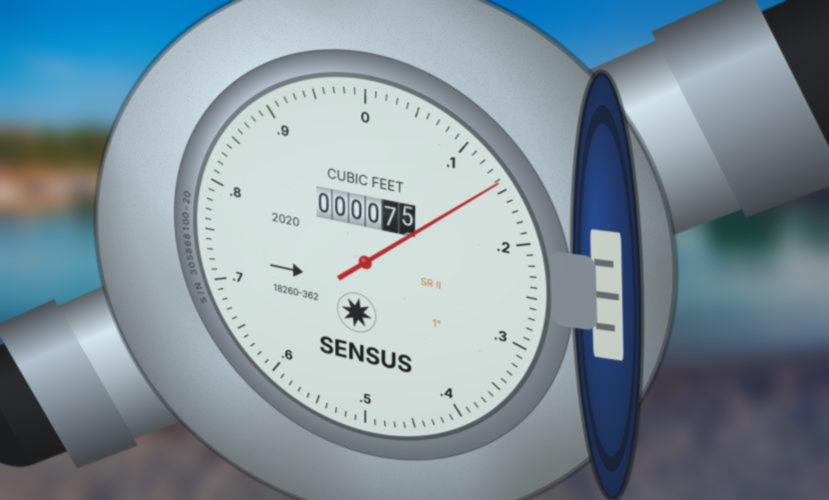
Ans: value=75.14 unit=ft³
